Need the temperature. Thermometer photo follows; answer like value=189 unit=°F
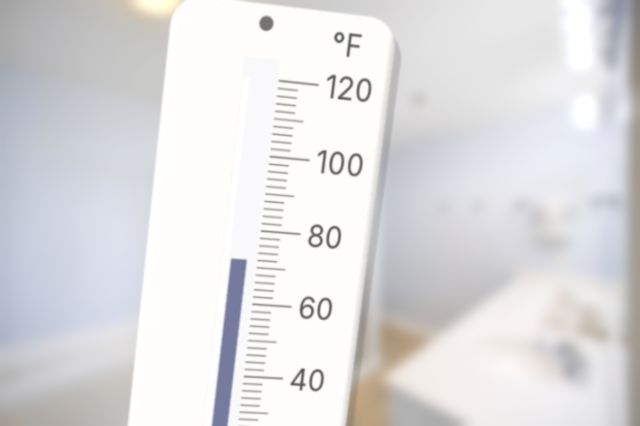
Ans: value=72 unit=°F
